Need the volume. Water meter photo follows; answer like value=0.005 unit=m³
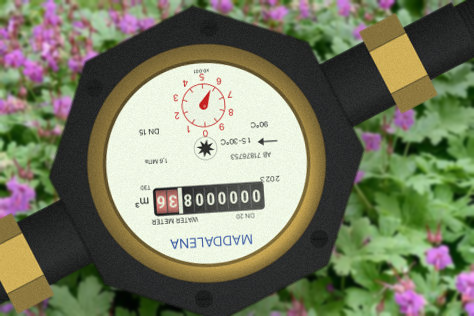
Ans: value=8.365 unit=m³
